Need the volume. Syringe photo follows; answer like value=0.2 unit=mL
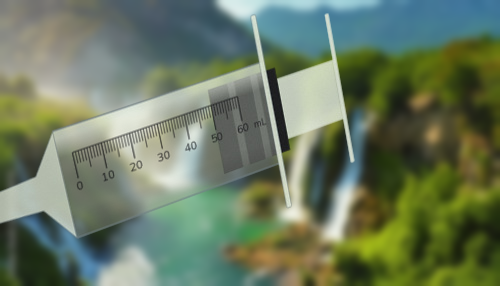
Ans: value=50 unit=mL
